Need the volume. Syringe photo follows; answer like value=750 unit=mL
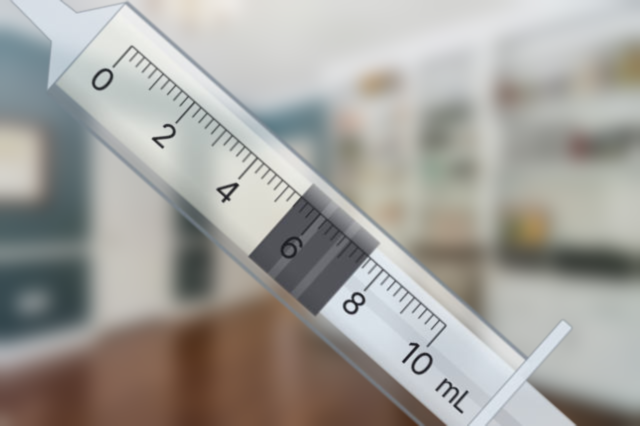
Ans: value=5.4 unit=mL
